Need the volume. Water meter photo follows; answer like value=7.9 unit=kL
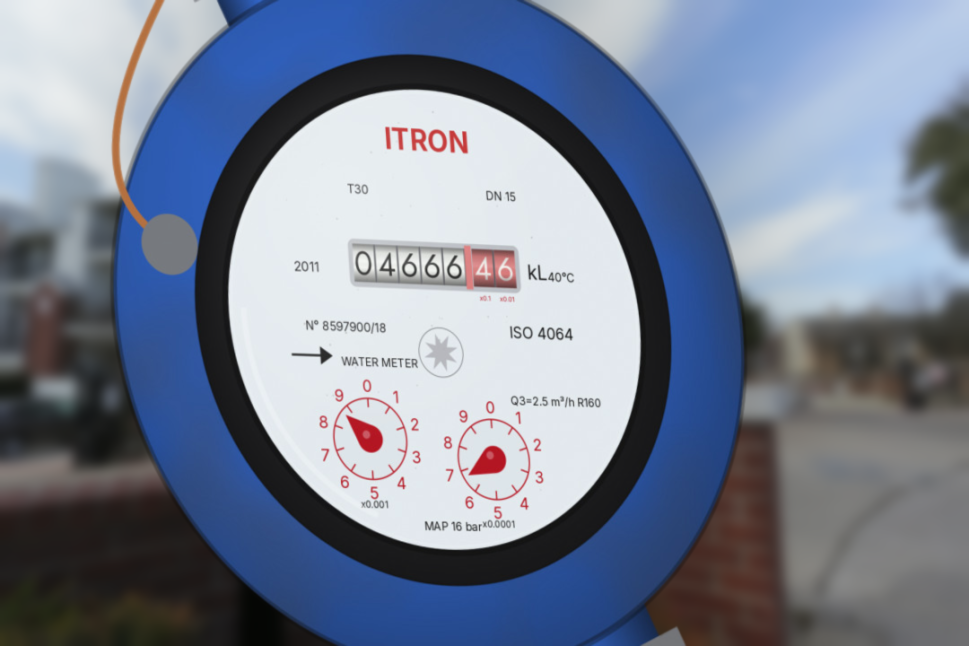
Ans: value=4666.4686 unit=kL
